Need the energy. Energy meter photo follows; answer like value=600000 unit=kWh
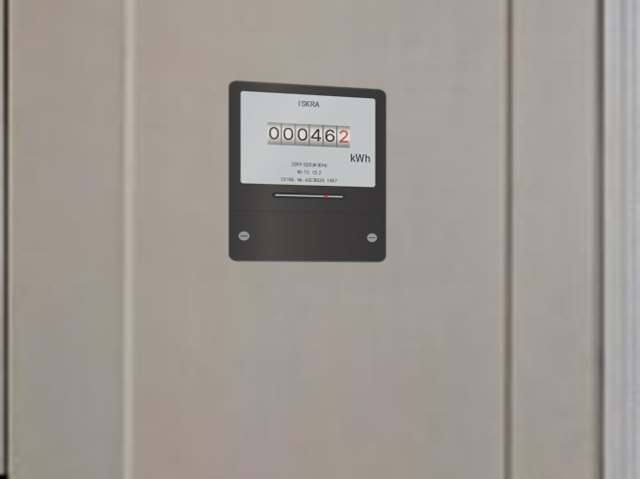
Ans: value=46.2 unit=kWh
